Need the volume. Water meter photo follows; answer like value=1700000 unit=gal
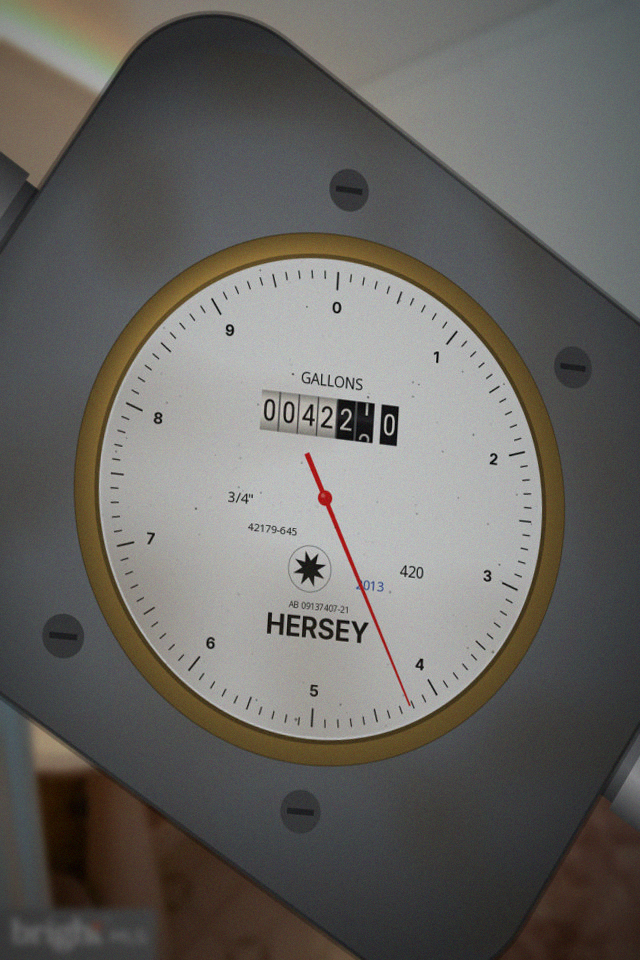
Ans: value=42214.2 unit=gal
